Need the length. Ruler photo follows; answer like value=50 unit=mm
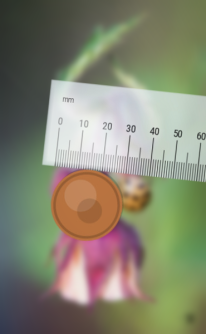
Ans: value=30 unit=mm
